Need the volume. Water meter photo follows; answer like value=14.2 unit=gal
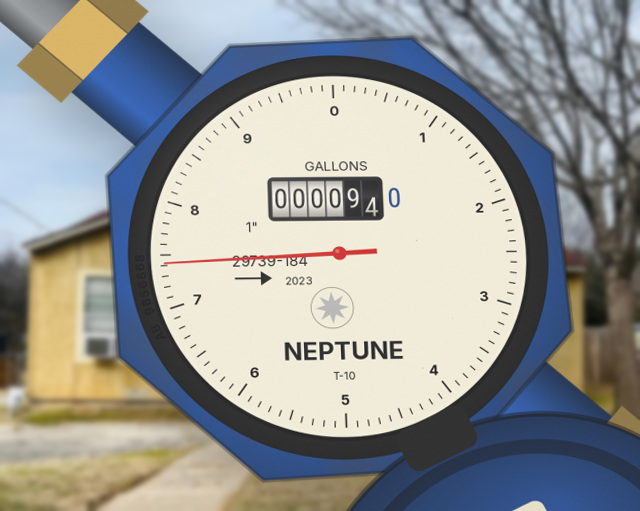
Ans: value=937.4 unit=gal
